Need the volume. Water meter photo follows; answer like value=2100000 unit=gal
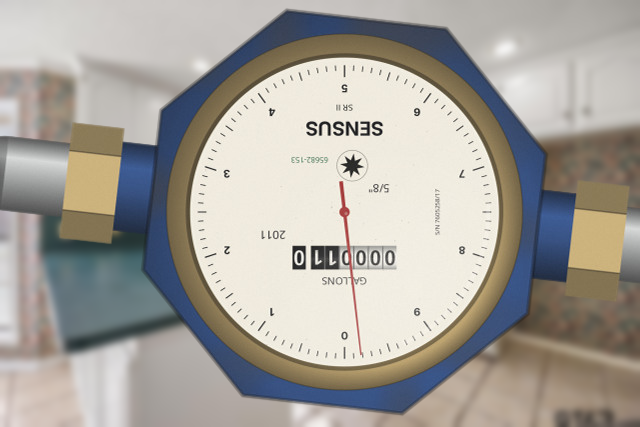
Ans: value=109.8 unit=gal
